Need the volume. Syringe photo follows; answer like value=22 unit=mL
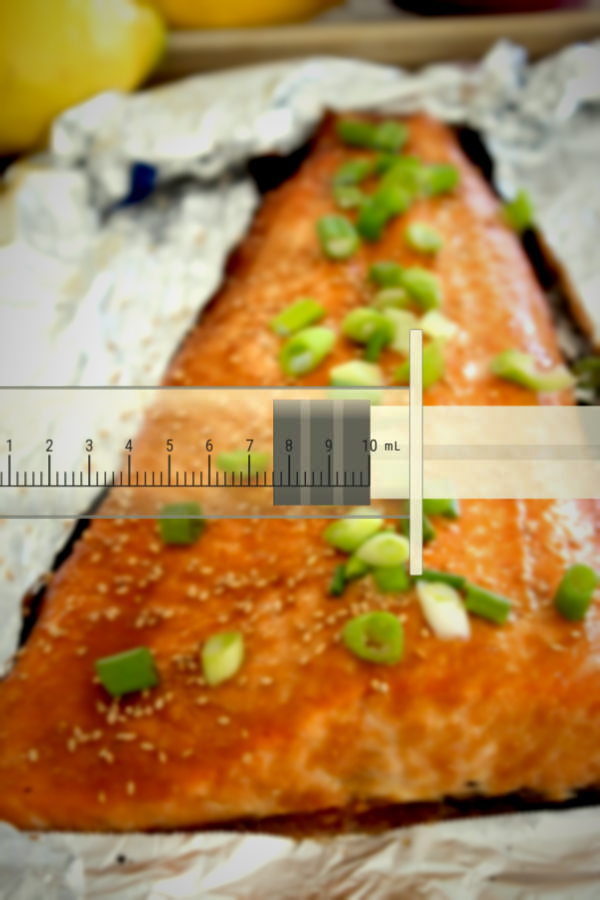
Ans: value=7.6 unit=mL
